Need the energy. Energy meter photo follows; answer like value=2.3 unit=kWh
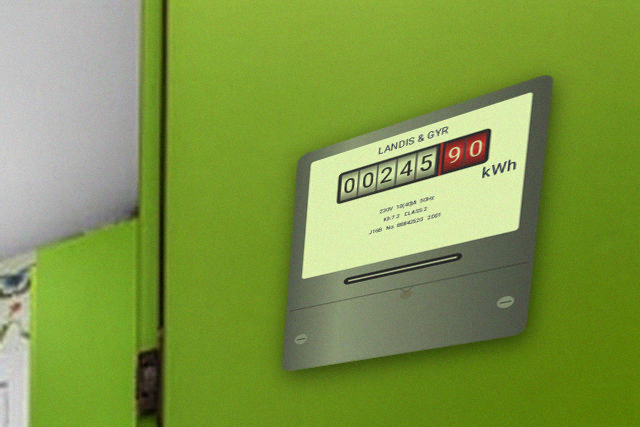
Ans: value=245.90 unit=kWh
